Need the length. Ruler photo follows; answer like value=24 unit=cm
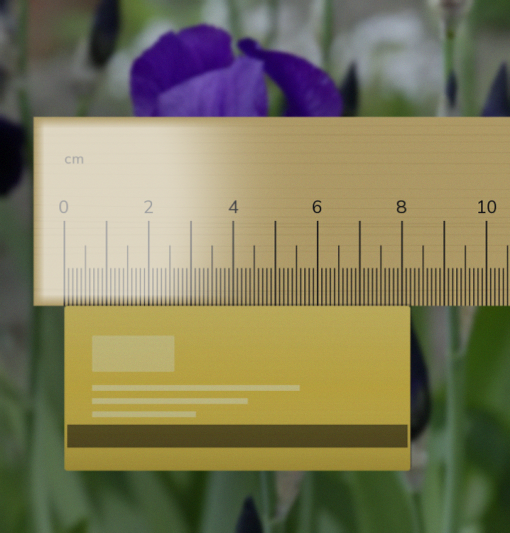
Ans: value=8.2 unit=cm
